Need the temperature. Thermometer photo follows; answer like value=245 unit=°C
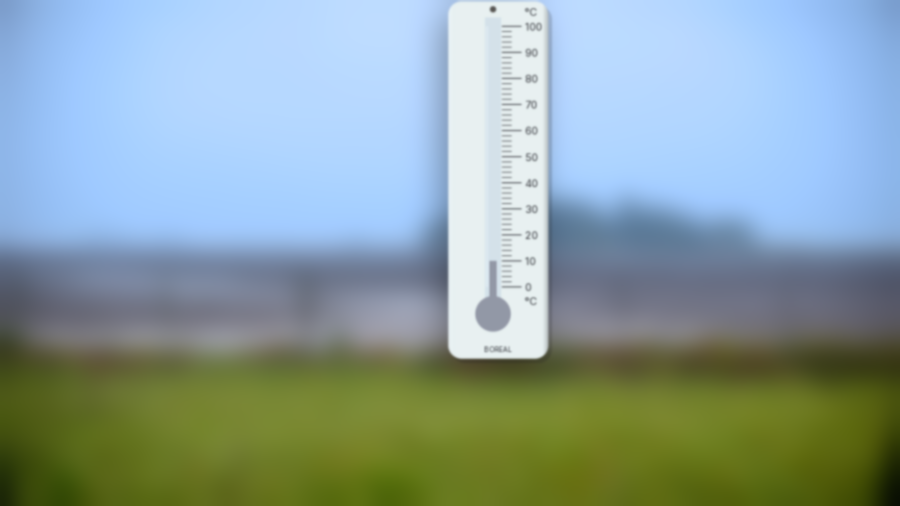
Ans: value=10 unit=°C
